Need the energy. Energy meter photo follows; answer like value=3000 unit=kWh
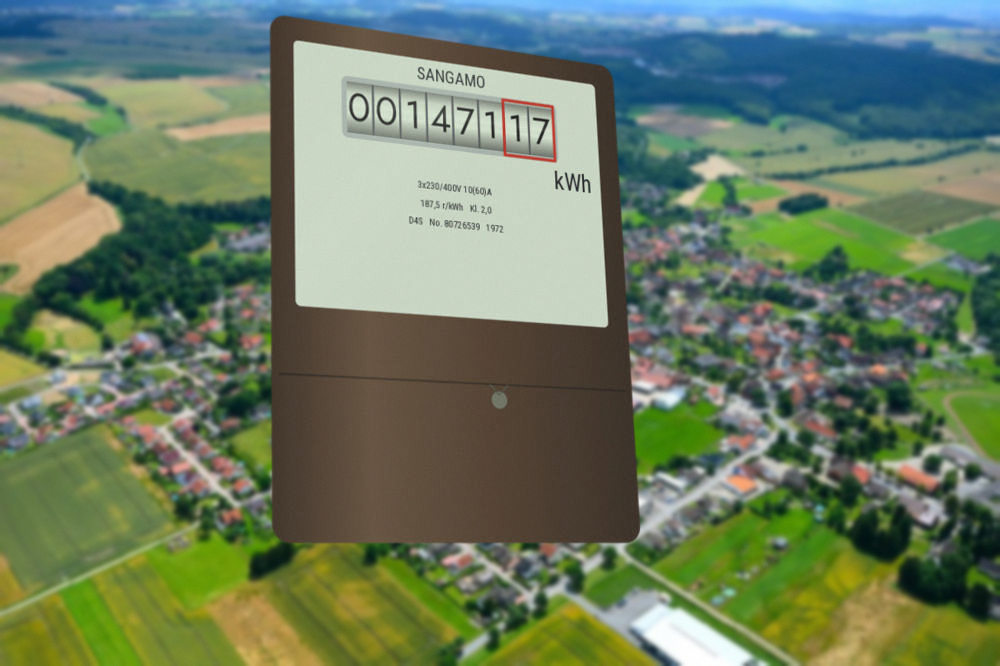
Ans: value=1471.17 unit=kWh
